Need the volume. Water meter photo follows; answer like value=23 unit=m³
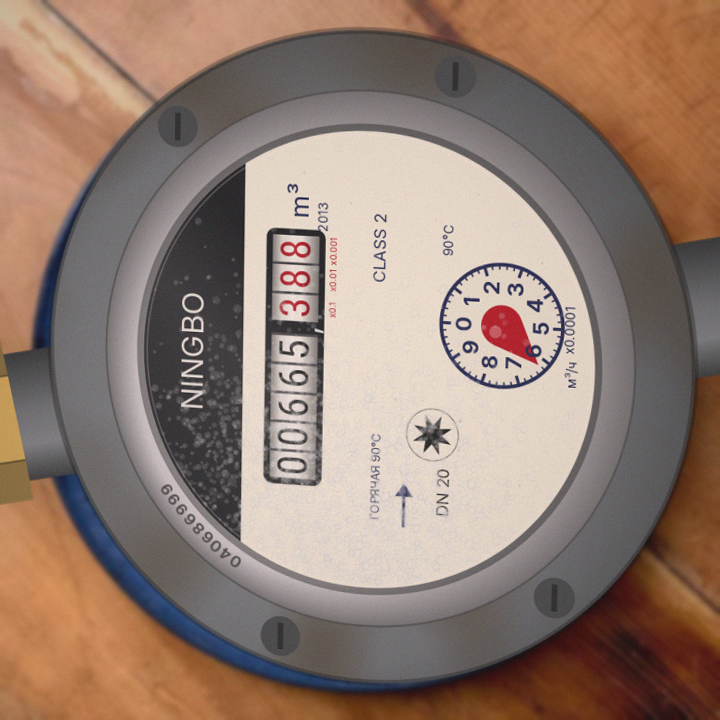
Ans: value=665.3886 unit=m³
